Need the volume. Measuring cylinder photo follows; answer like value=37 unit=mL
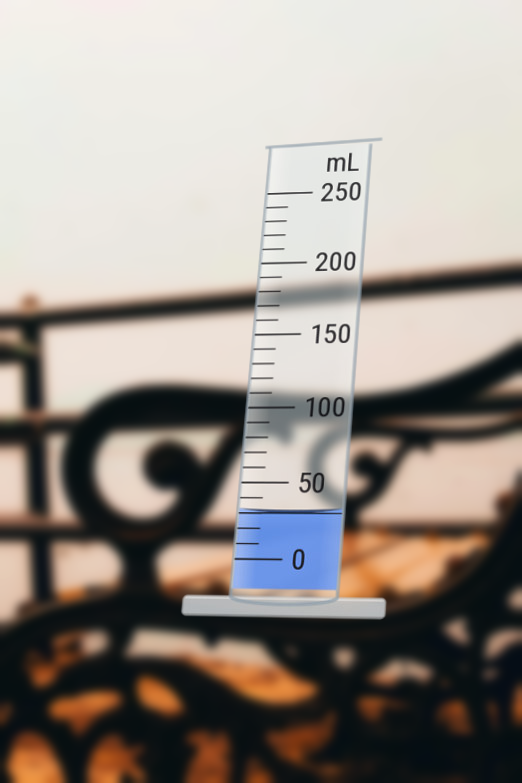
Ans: value=30 unit=mL
